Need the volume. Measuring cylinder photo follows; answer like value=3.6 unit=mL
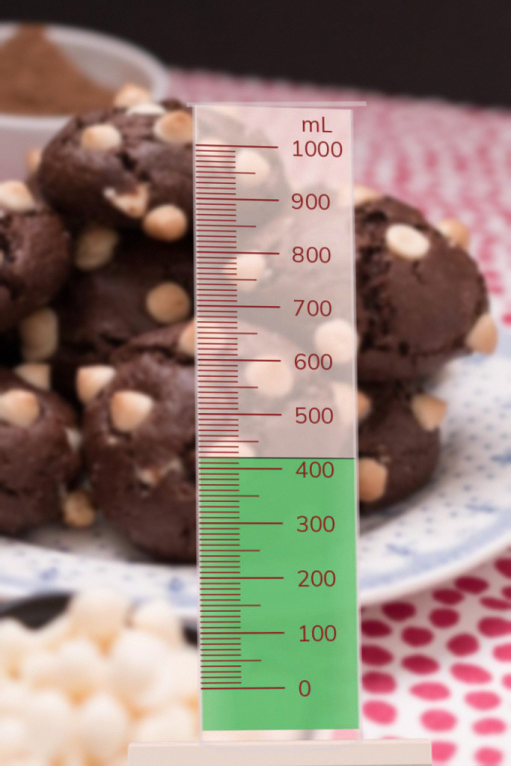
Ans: value=420 unit=mL
